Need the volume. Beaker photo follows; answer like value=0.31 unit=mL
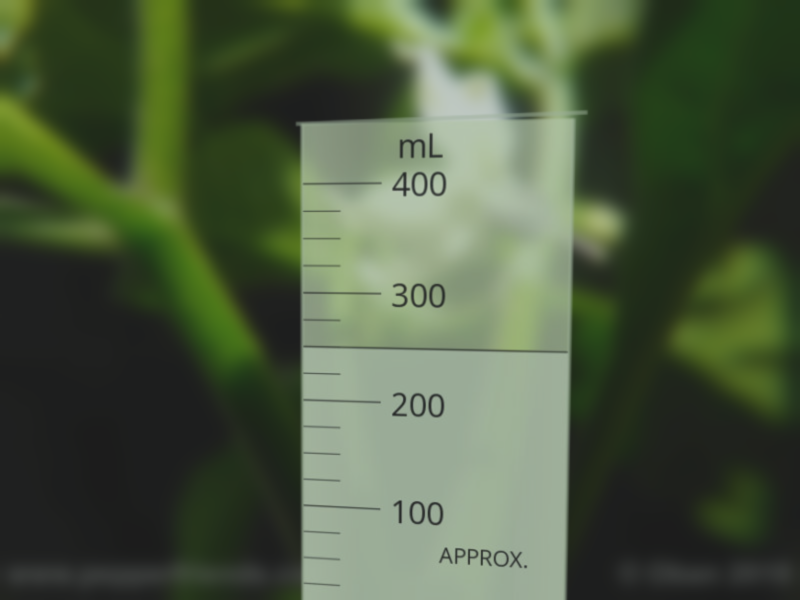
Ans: value=250 unit=mL
